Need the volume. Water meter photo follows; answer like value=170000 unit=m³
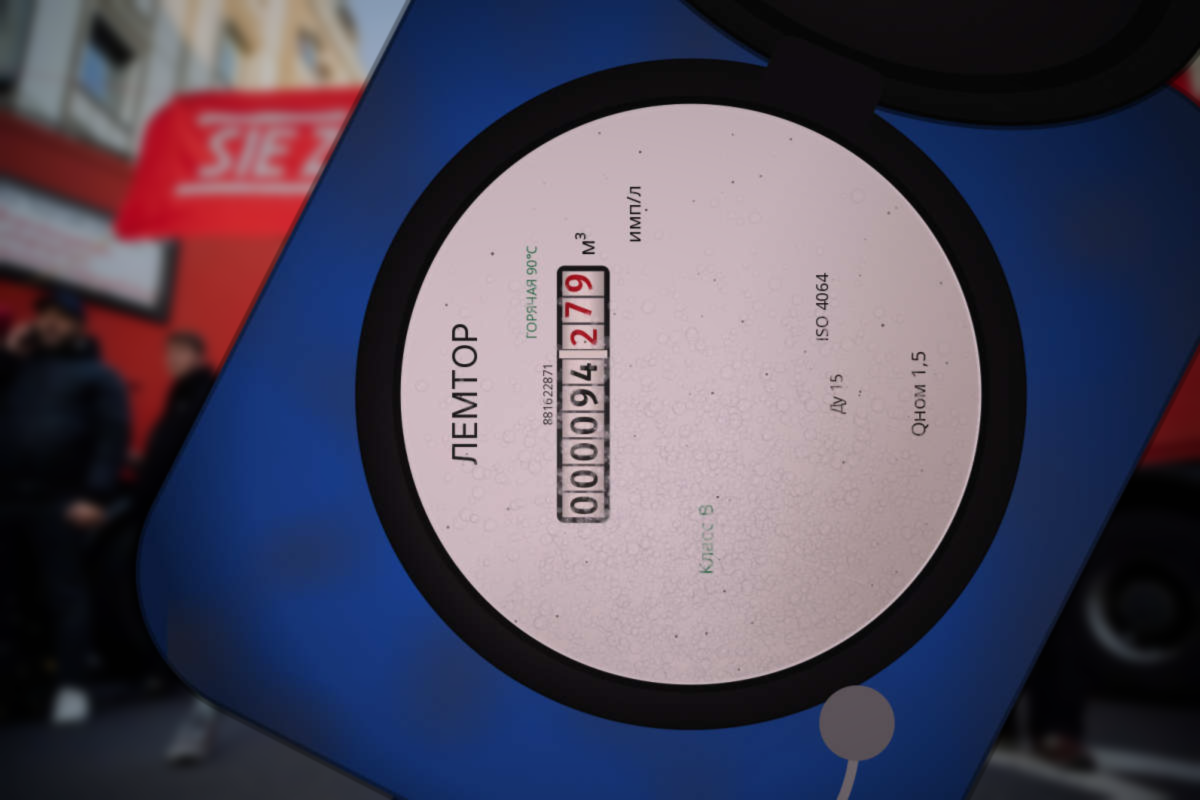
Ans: value=94.279 unit=m³
